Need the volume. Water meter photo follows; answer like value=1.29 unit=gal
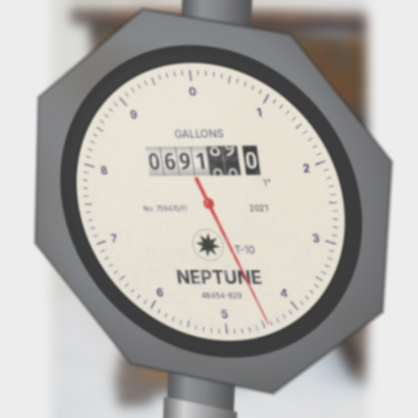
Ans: value=691894.4 unit=gal
